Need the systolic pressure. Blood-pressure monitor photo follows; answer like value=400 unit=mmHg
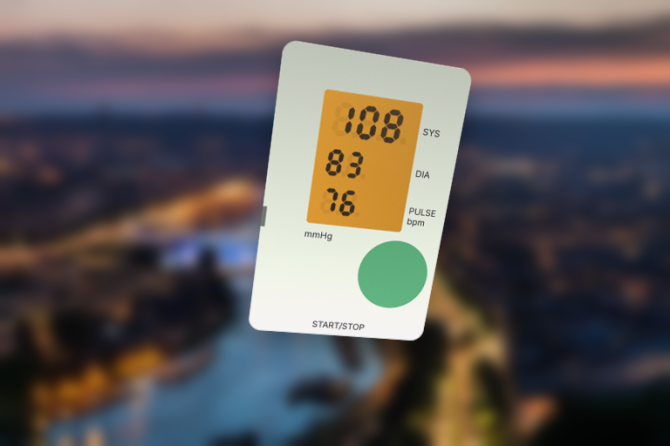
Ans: value=108 unit=mmHg
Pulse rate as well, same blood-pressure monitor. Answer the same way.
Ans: value=76 unit=bpm
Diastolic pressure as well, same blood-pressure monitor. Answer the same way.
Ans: value=83 unit=mmHg
